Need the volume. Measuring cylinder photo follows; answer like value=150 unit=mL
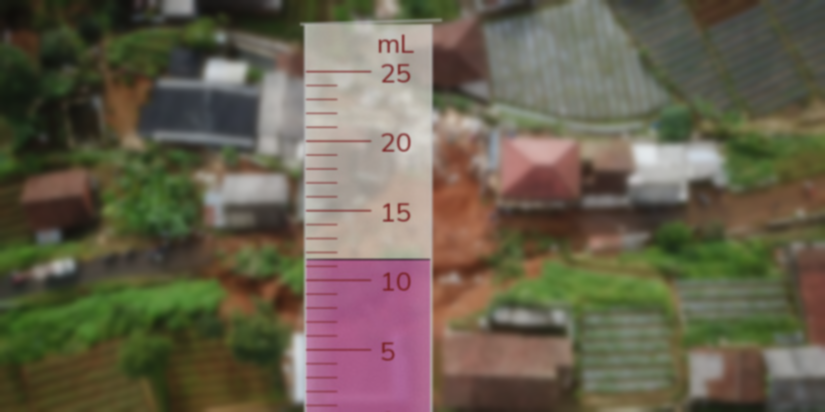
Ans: value=11.5 unit=mL
